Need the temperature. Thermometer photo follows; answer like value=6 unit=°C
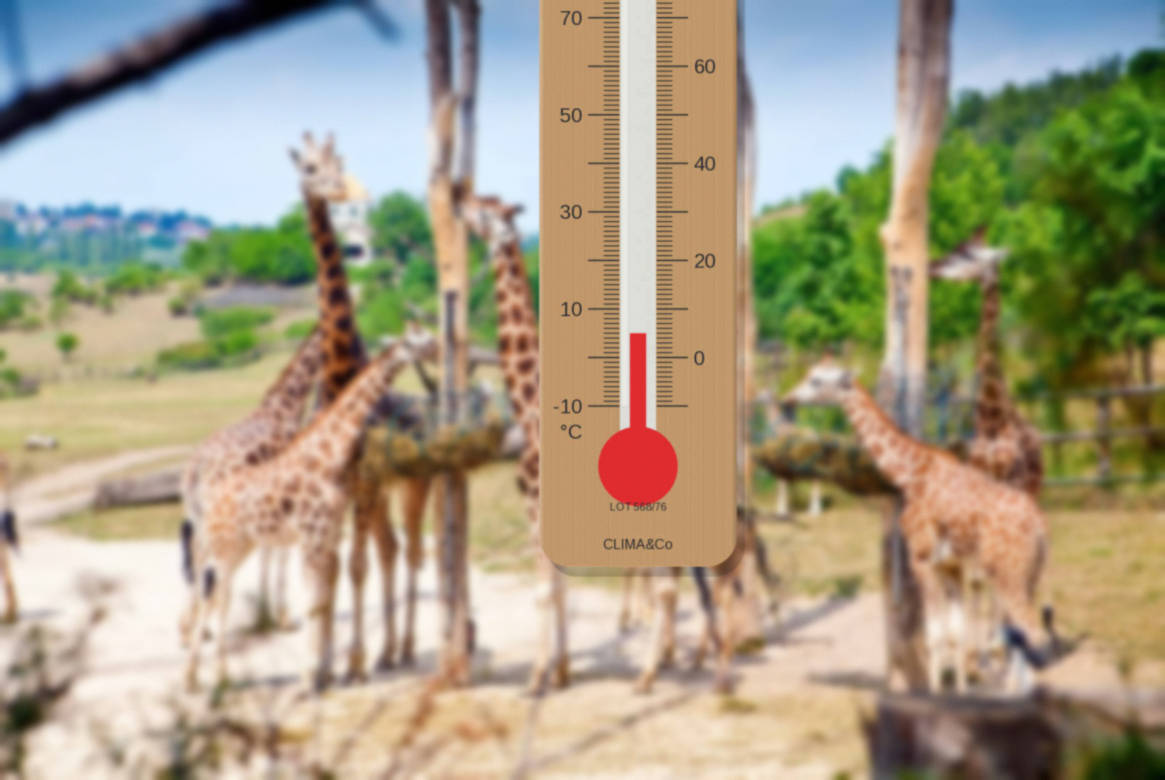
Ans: value=5 unit=°C
